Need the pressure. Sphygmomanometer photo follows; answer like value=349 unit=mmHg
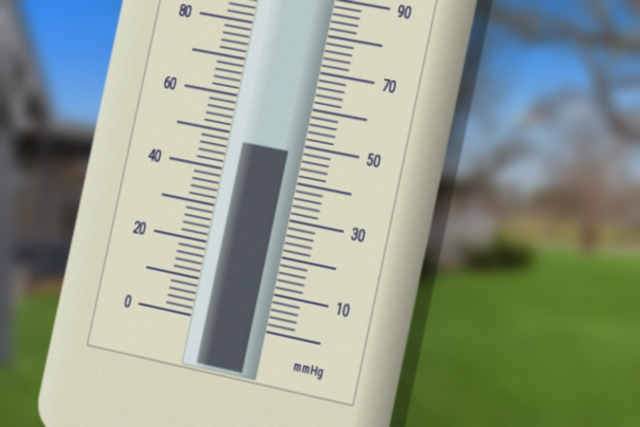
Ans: value=48 unit=mmHg
